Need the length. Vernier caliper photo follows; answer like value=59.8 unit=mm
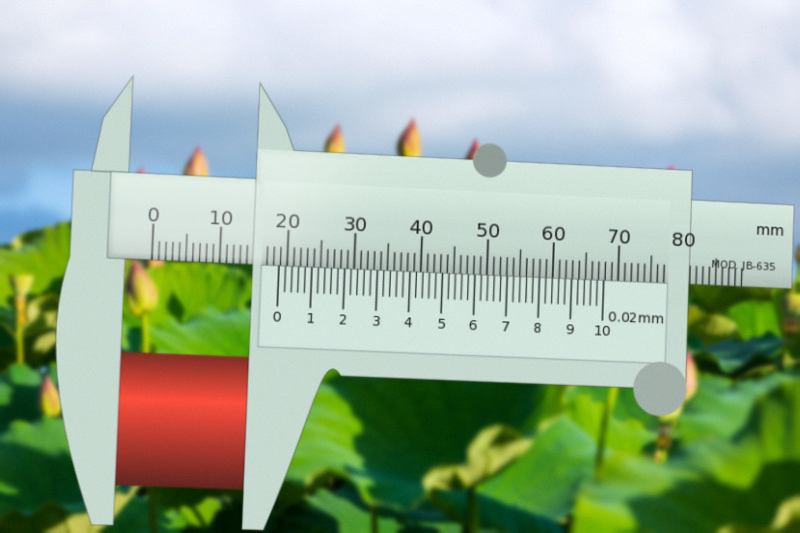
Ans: value=18.8 unit=mm
